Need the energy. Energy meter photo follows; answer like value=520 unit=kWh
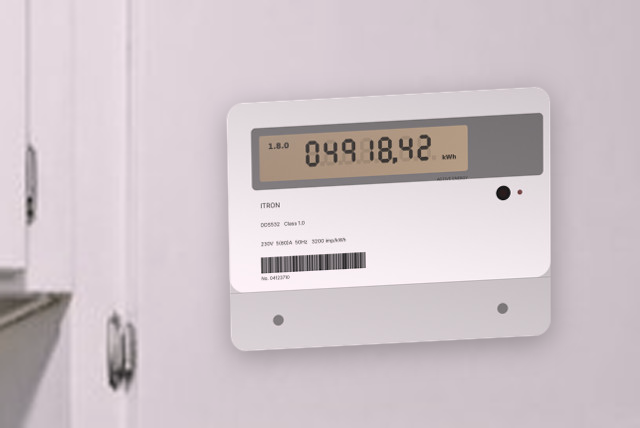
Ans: value=4918.42 unit=kWh
